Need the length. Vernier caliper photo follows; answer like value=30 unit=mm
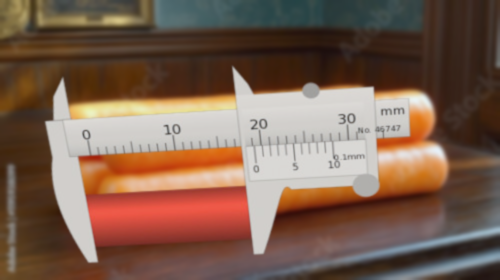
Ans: value=19.2 unit=mm
